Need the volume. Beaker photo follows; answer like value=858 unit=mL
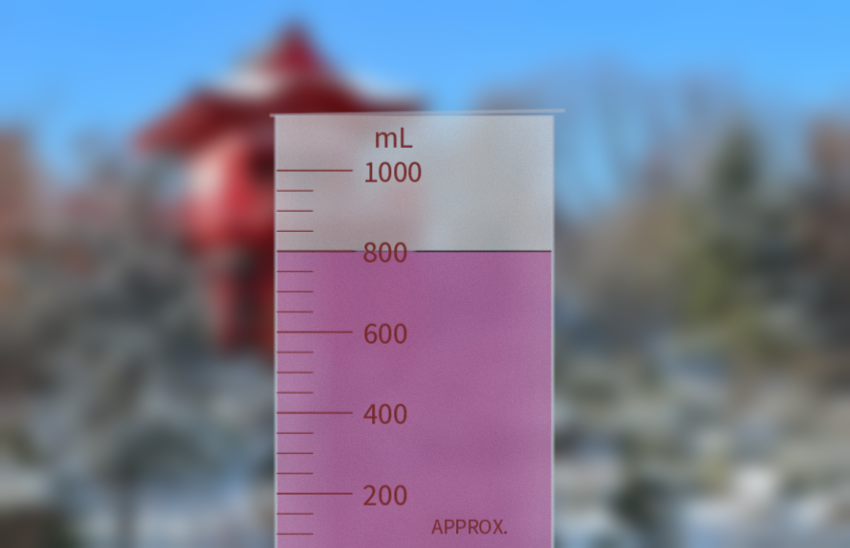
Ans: value=800 unit=mL
